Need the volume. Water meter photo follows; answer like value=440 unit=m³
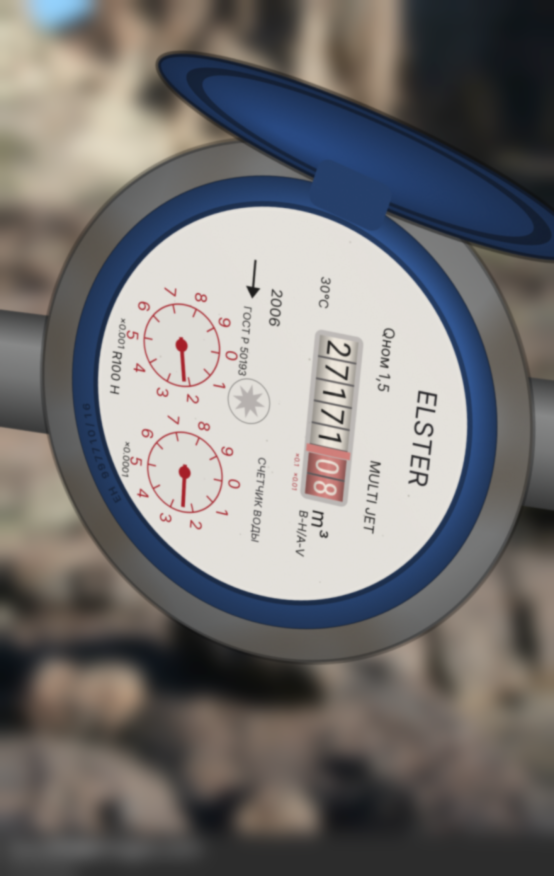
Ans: value=27171.0822 unit=m³
